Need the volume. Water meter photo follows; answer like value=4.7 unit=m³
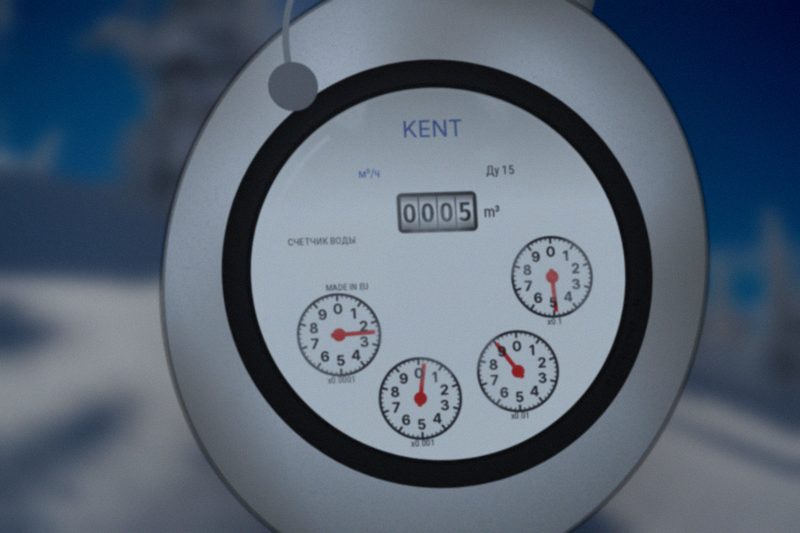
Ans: value=5.4902 unit=m³
